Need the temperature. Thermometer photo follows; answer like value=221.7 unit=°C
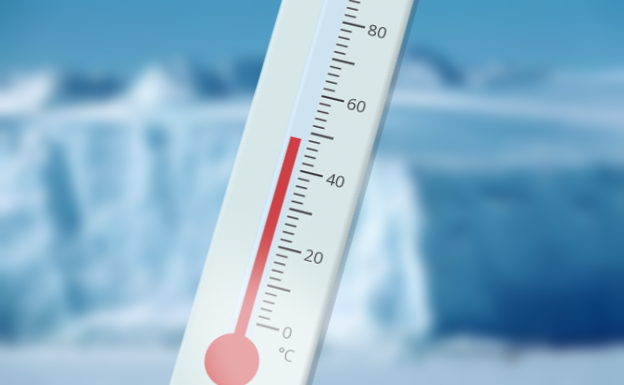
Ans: value=48 unit=°C
